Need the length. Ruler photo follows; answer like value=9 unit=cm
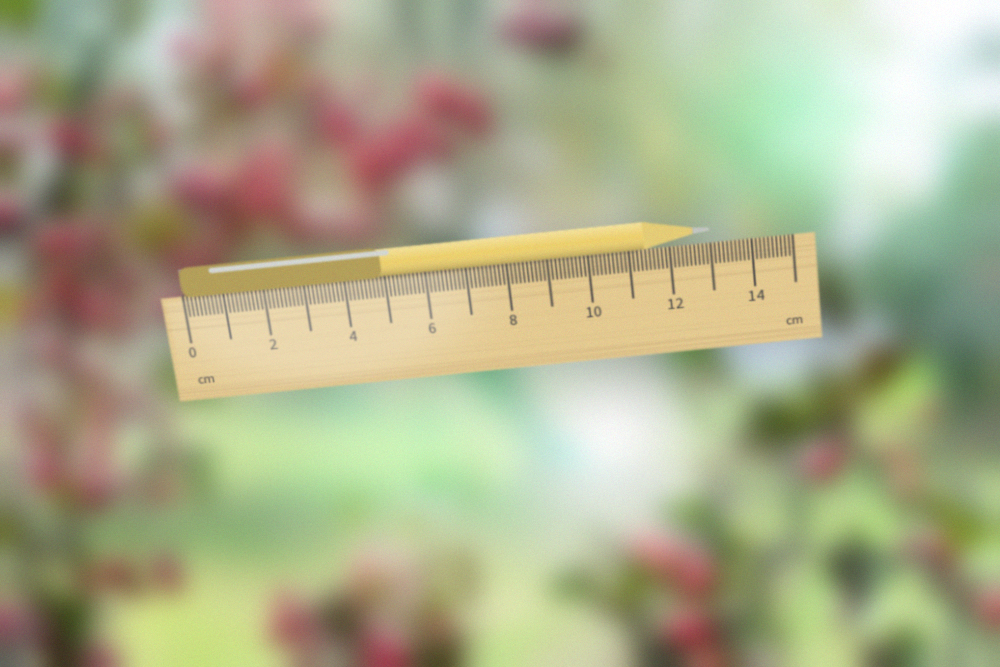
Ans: value=13 unit=cm
